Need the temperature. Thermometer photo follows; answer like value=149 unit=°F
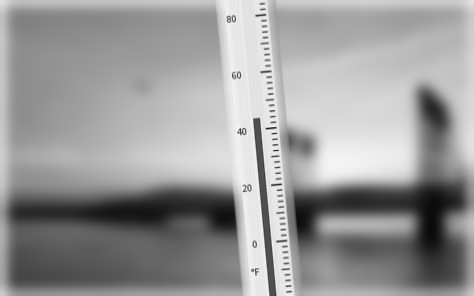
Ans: value=44 unit=°F
